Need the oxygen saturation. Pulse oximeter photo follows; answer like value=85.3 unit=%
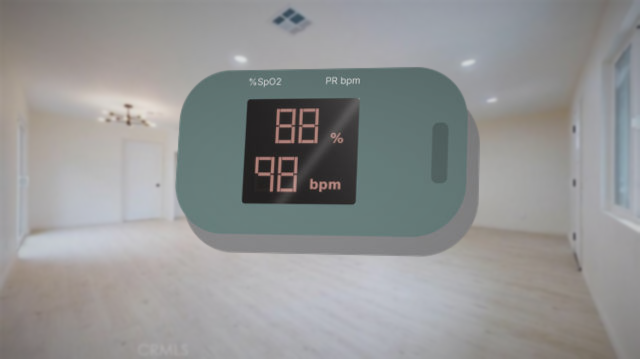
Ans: value=88 unit=%
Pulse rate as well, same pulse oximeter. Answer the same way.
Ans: value=98 unit=bpm
